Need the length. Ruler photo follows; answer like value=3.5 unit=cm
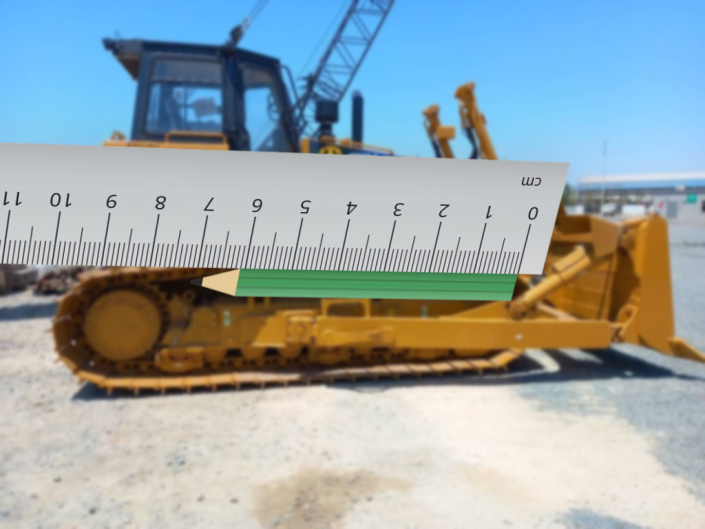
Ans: value=7.1 unit=cm
